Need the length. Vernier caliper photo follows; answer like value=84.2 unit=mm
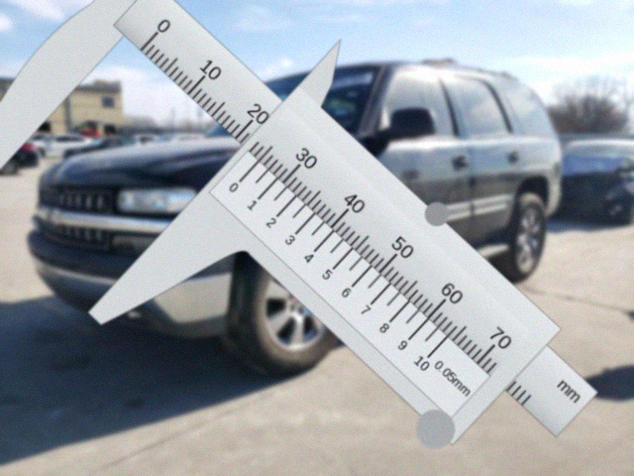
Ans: value=25.0 unit=mm
